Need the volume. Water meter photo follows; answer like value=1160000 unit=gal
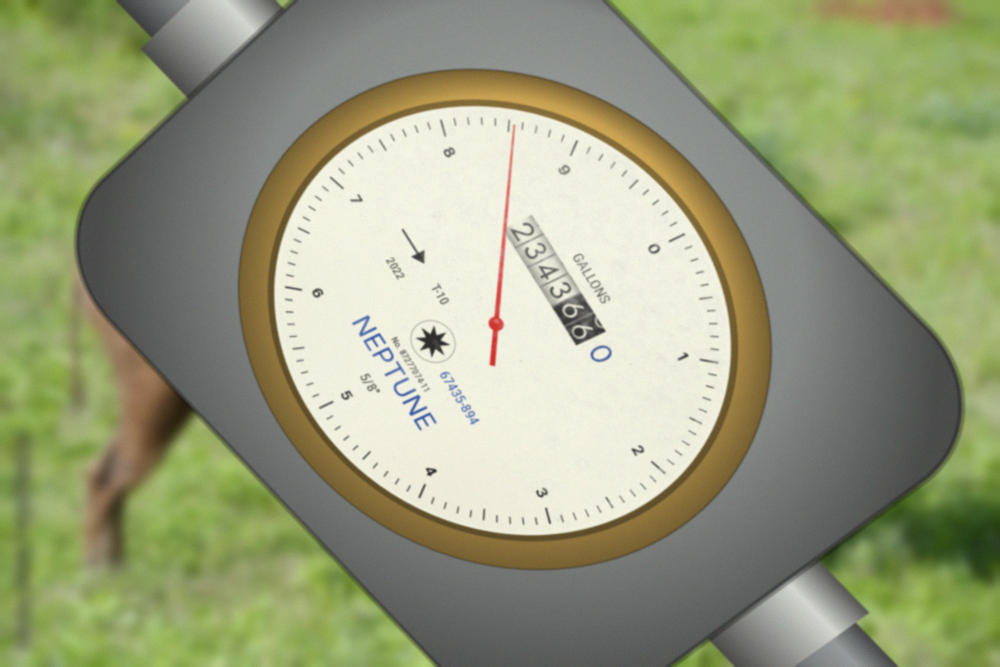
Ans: value=2343658.5 unit=gal
